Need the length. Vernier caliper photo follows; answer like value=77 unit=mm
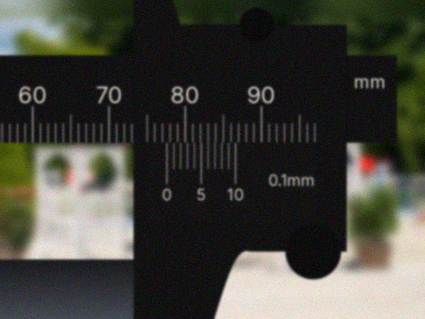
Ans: value=77.6 unit=mm
